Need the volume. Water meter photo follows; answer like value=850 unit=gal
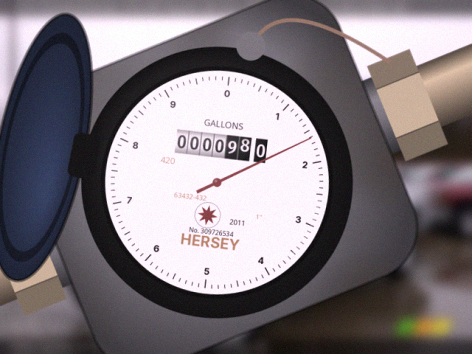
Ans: value=981.6 unit=gal
